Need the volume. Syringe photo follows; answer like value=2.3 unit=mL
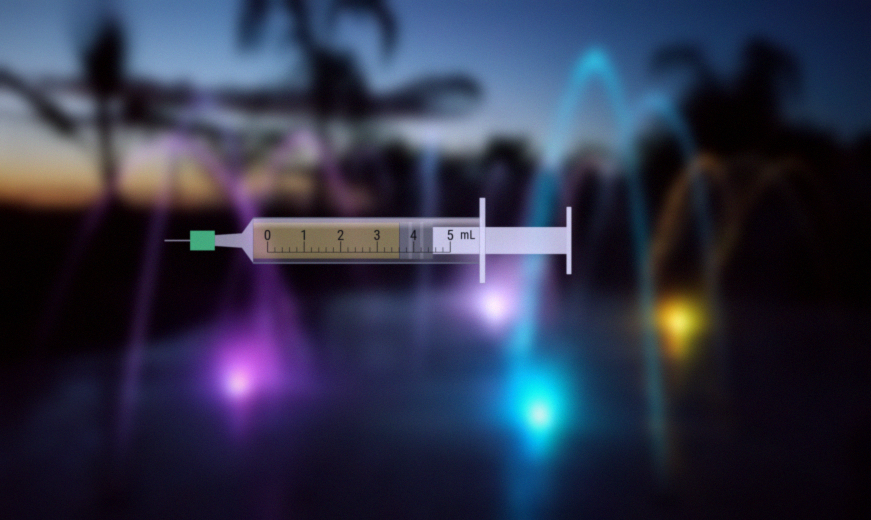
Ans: value=3.6 unit=mL
